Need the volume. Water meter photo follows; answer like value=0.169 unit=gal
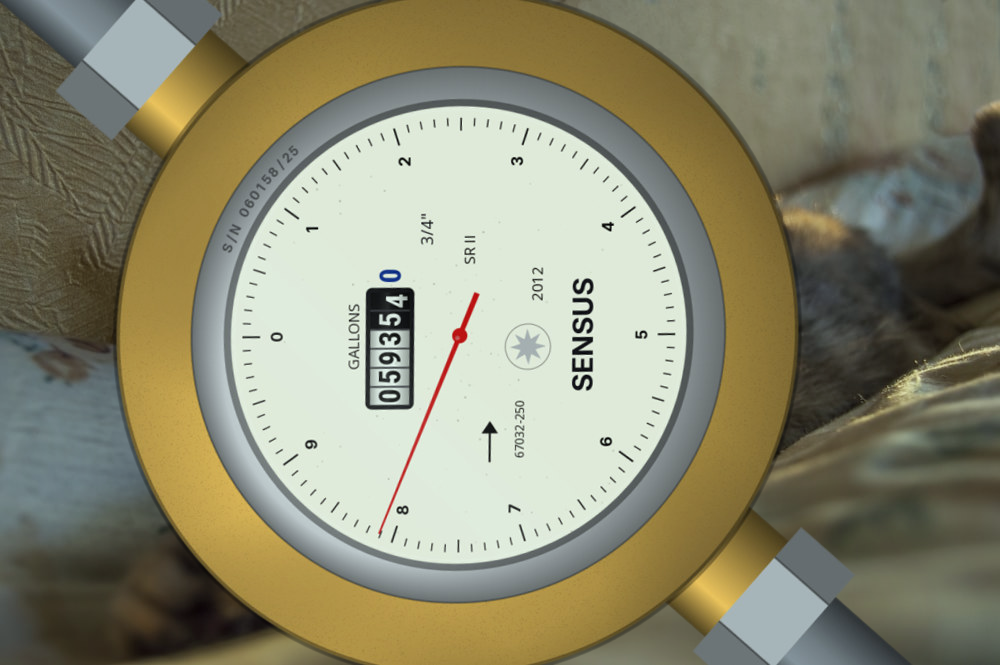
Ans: value=593538.1 unit=gal
